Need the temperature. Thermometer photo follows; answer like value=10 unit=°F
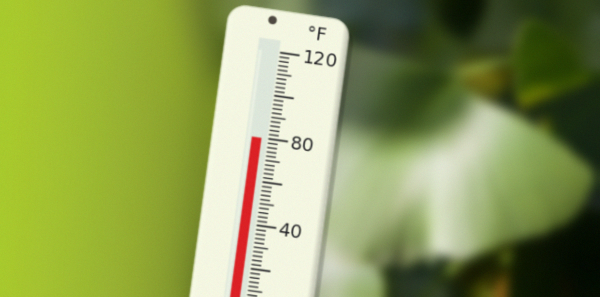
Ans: value=80 unit=°F
